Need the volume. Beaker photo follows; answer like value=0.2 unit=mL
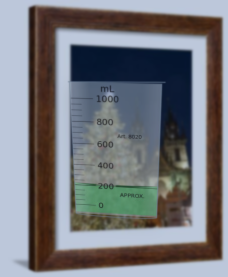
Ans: value=200 unit=mL
